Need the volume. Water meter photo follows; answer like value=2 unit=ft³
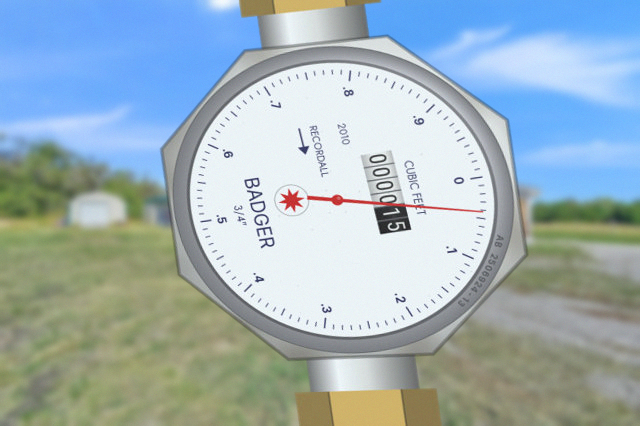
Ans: value=15.04 unit=ft³
